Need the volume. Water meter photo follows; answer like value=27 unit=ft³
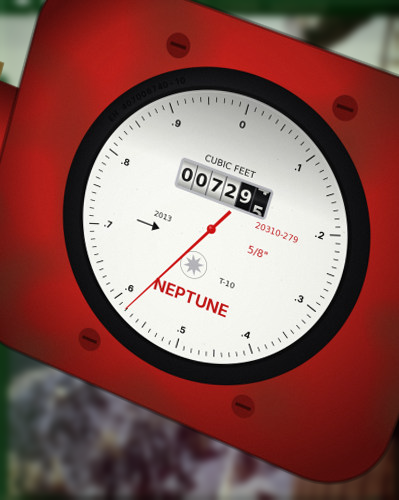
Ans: value=7294.58 unit=ft³
